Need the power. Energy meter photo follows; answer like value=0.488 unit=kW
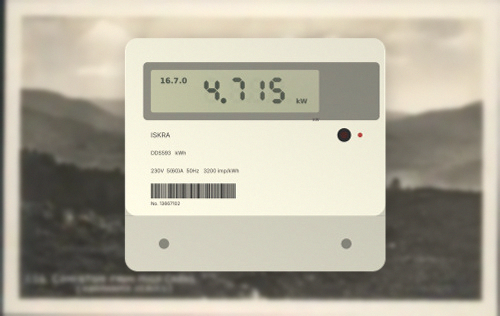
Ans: value=4.715 unit=kW
